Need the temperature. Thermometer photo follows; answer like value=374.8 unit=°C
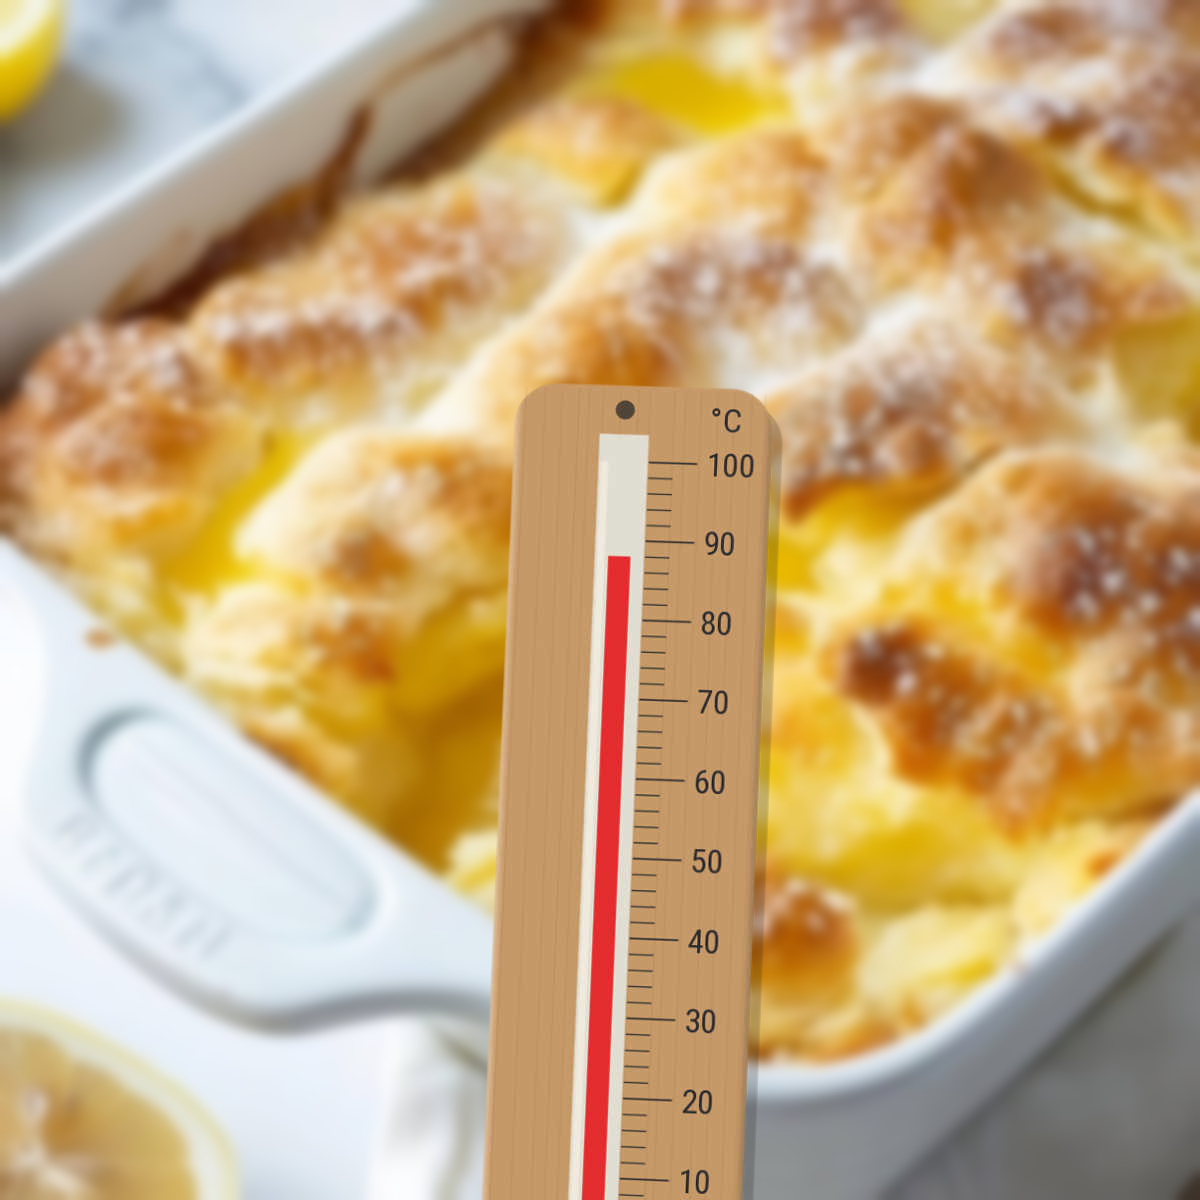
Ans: value=88 unit=°C
